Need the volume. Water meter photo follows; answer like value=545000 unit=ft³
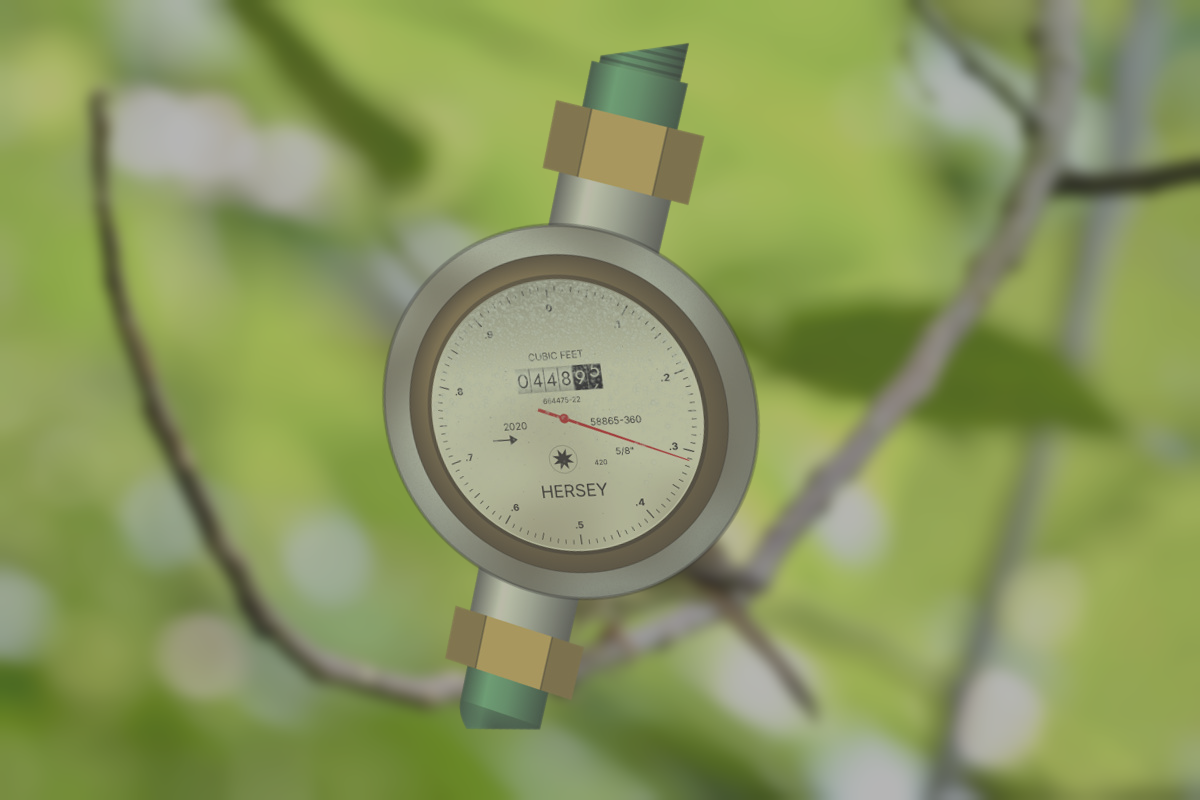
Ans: value=44895.31 unit=ft³
